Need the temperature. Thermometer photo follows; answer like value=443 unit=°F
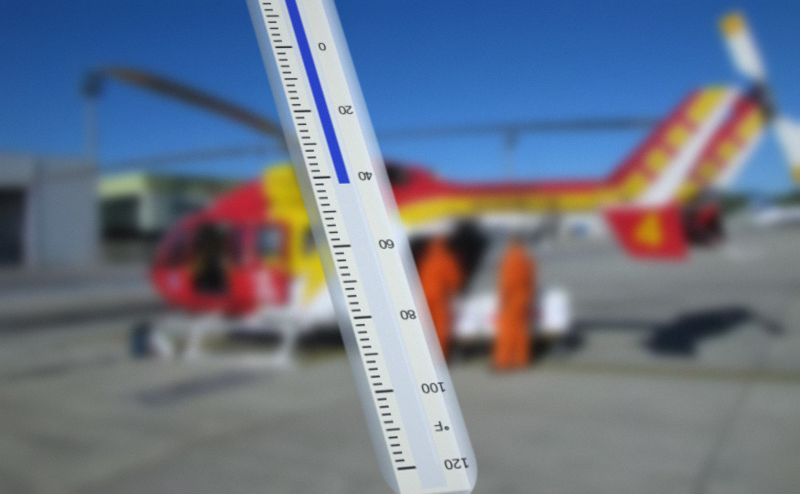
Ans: value=42 unit=°F
